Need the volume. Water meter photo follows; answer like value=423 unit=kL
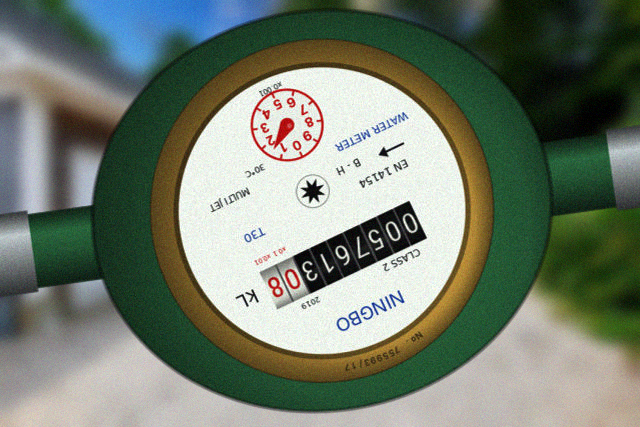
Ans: value=57613.081 unit=kL
